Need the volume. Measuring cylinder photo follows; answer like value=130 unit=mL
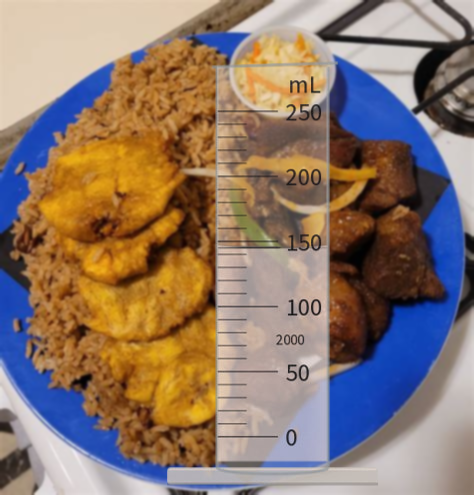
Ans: value=145 unit=mL
